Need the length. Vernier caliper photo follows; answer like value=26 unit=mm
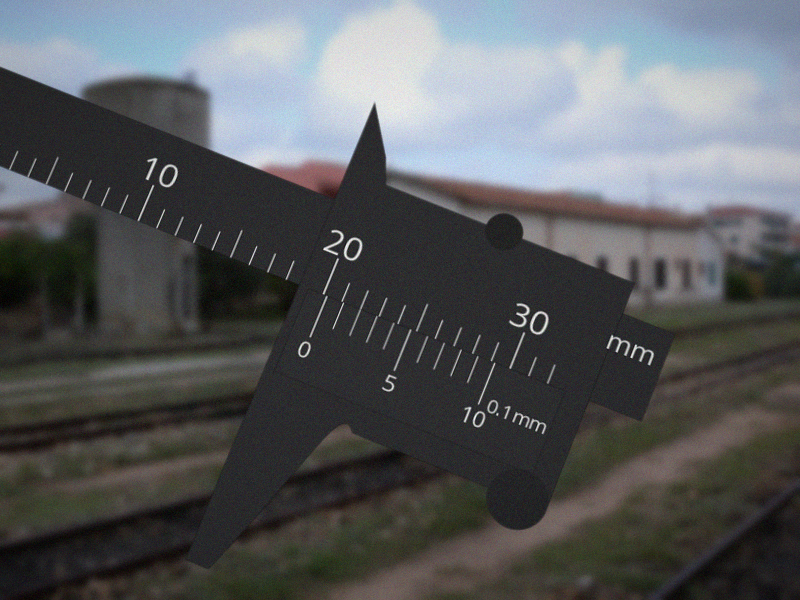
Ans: value=20.2 unit=mm
